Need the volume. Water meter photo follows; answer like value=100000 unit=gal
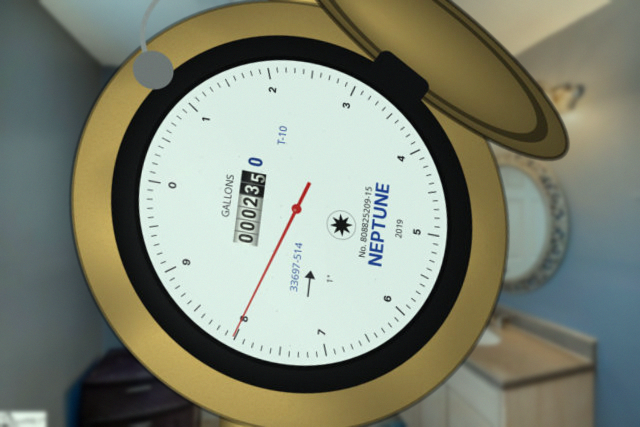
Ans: value=2348.0 unit=gal
